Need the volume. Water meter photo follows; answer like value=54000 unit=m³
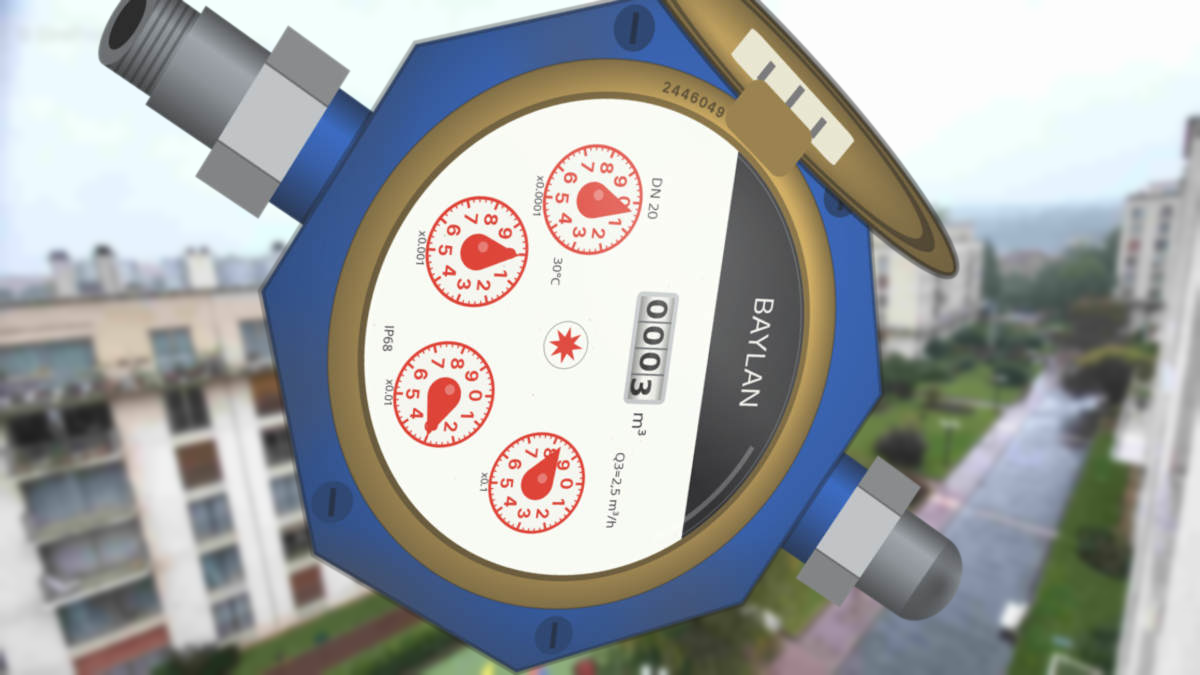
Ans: value=2.8300 unit=m³
